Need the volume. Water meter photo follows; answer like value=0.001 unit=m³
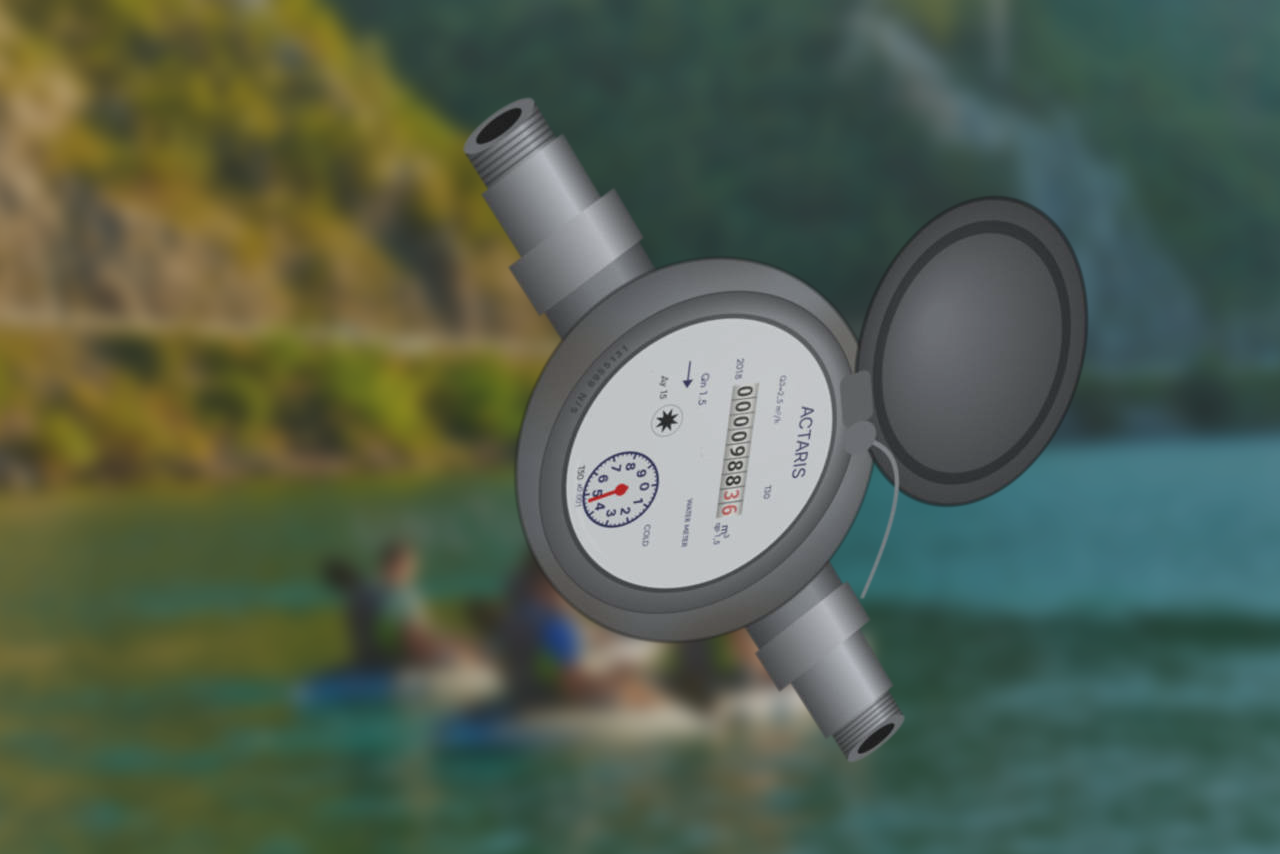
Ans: value=988.364 unit=m³
